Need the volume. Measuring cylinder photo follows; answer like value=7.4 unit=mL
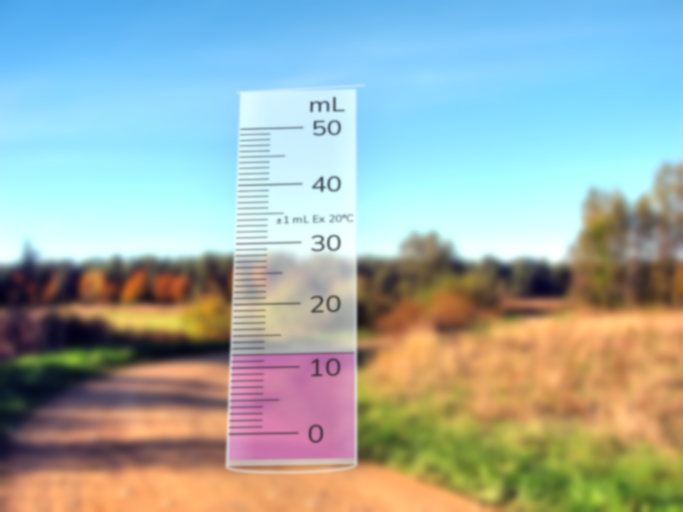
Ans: value=12 unit=mL
